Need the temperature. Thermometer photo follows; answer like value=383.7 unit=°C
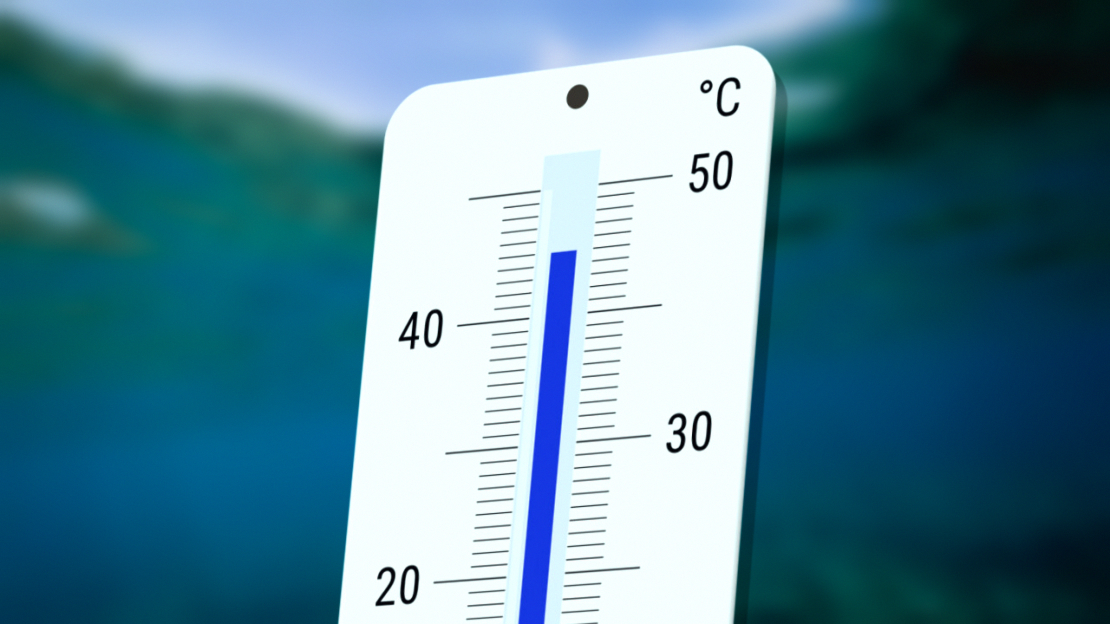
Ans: value=45 unit=°C
